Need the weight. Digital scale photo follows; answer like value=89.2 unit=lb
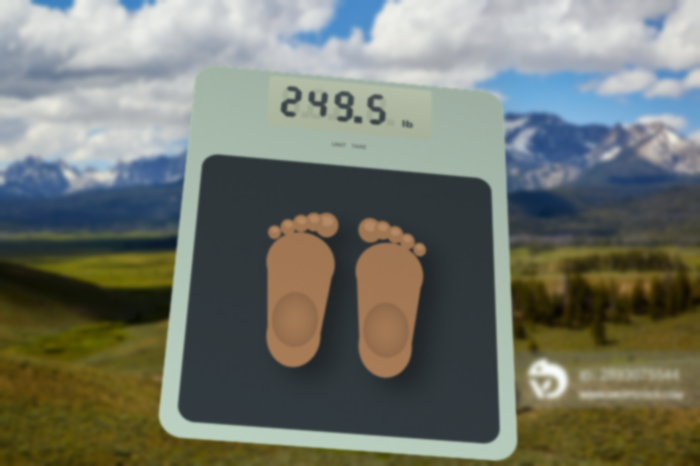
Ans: value=249.5 unit=lb
